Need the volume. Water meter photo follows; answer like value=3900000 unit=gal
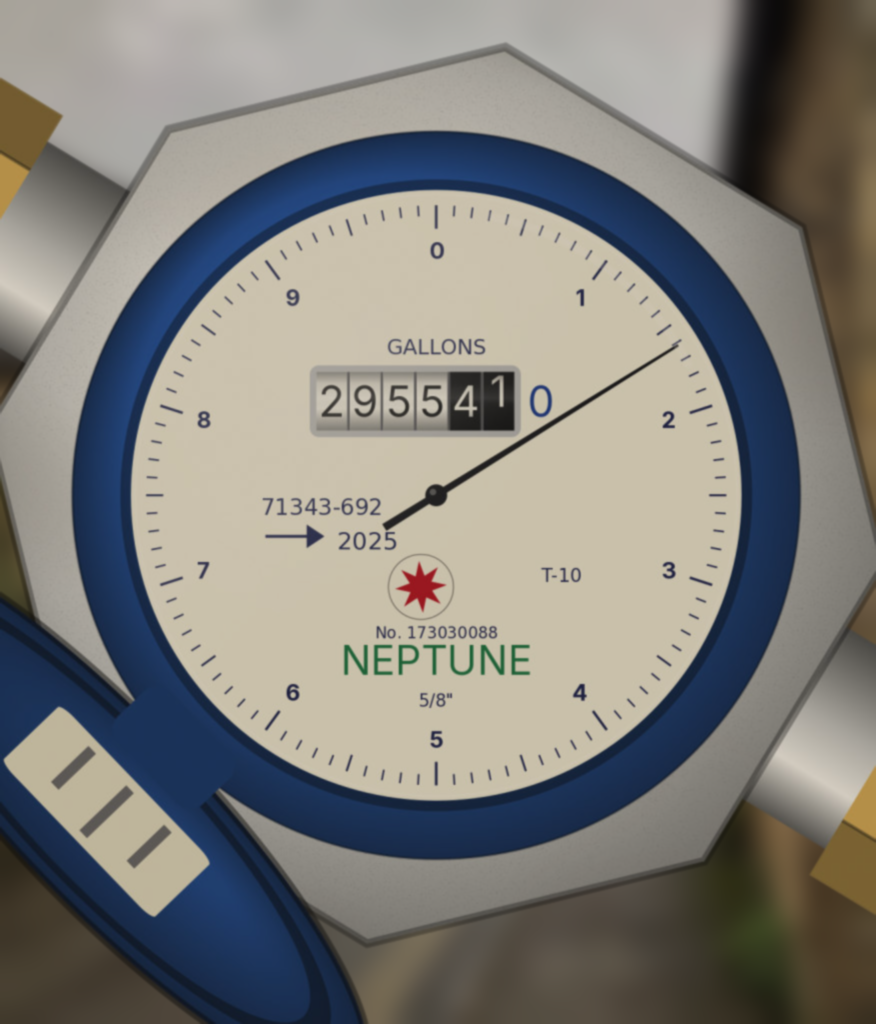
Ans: value=2955411.6 unit=gal
